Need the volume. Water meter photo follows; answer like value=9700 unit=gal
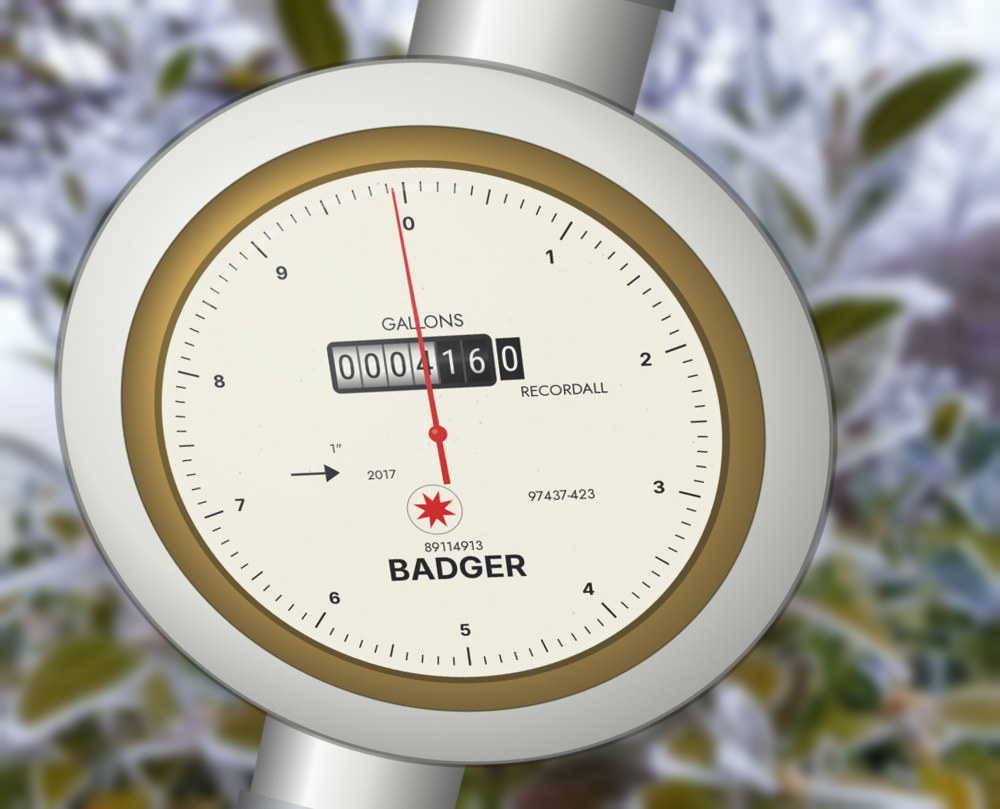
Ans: value=4159.9 unit=gal
